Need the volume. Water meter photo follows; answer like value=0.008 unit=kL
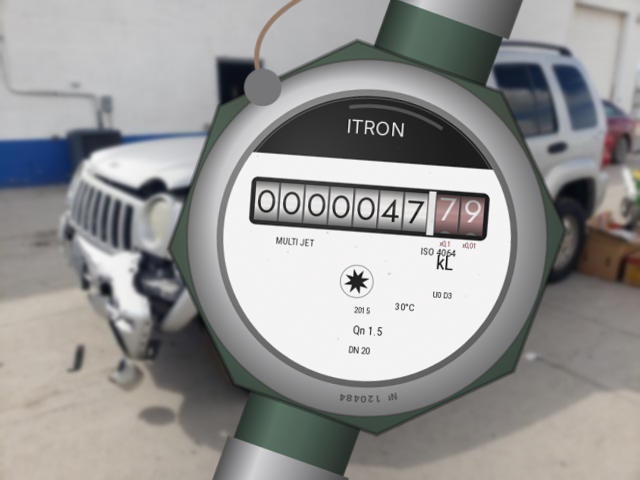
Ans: value=47.79 unit=kL
